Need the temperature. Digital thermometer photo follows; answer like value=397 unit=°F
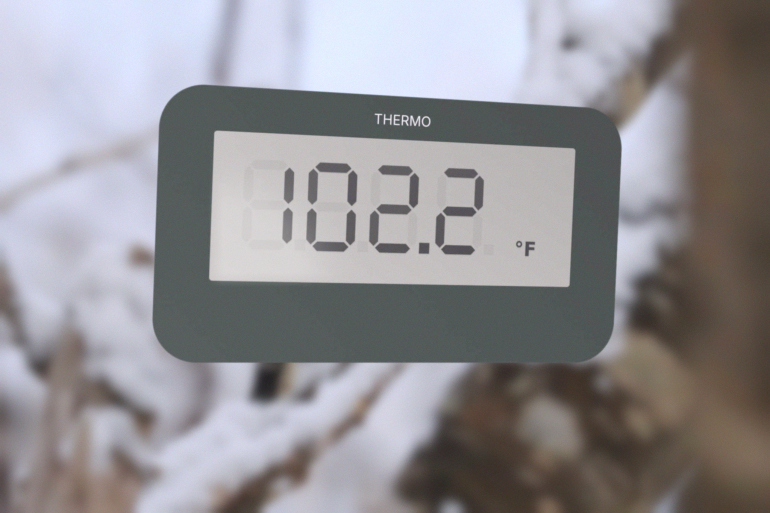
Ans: value=102.2 unit=°F
